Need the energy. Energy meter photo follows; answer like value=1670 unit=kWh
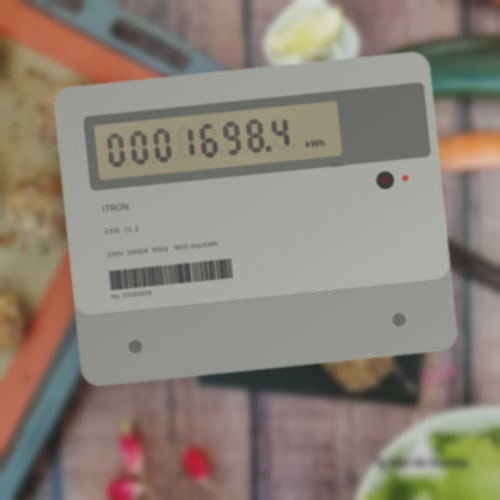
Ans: value=1698.4 unit=kWh
